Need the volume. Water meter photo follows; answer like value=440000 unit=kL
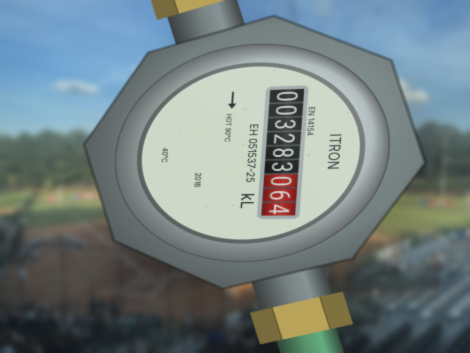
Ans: value=3283.064 unit=kL
